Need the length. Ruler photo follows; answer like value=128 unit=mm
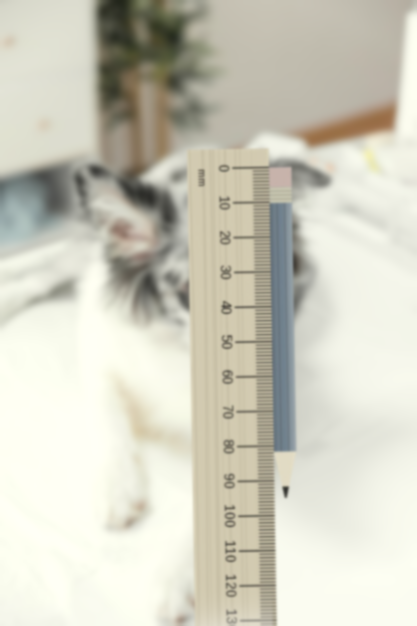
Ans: value=95 unit=mm
